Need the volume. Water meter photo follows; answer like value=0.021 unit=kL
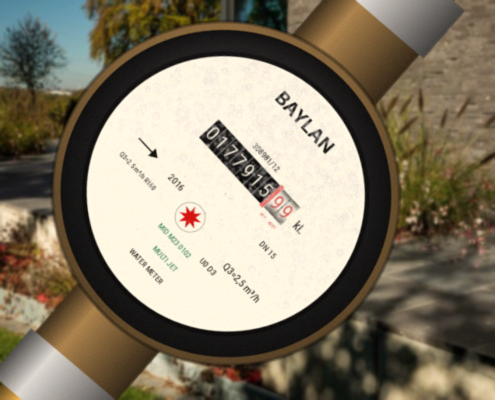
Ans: value=177915.99 unit=kL
